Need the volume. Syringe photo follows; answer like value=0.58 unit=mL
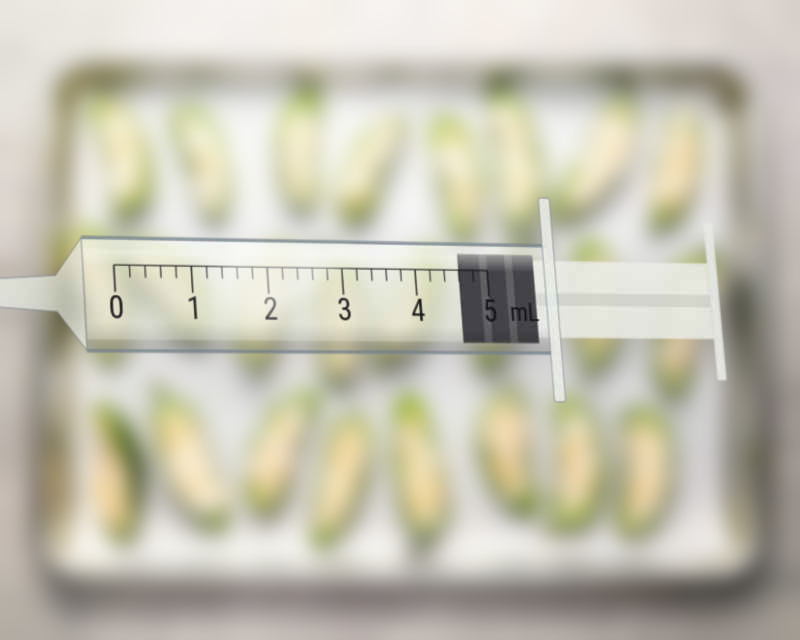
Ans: value=4.6 unit=mL
